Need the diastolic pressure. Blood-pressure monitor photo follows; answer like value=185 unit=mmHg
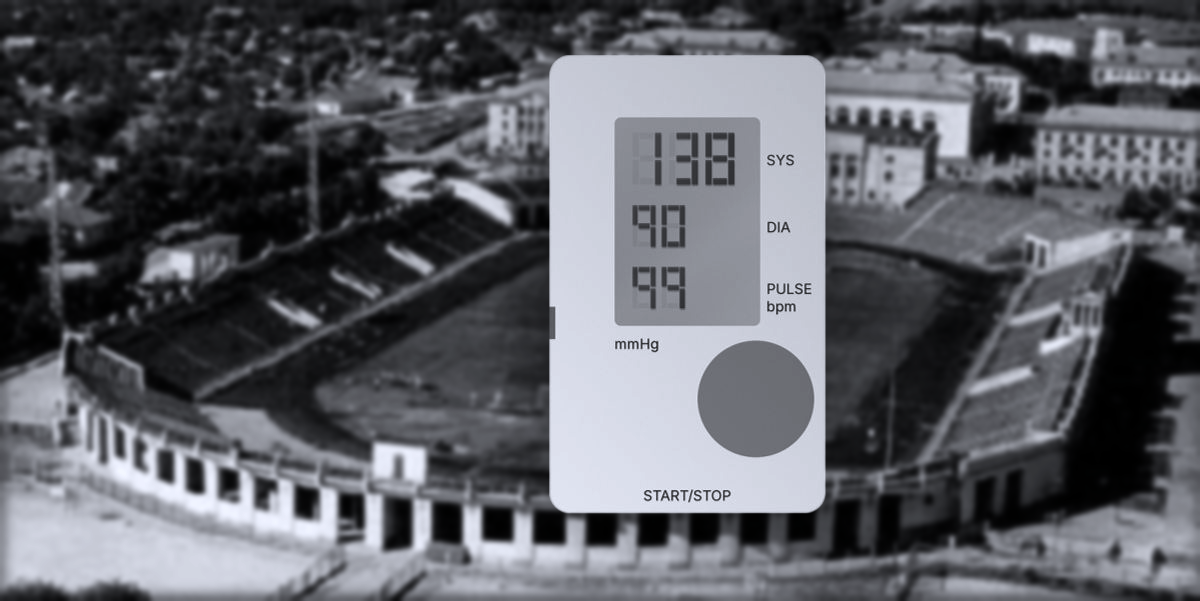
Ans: value=90 unit=mmHg
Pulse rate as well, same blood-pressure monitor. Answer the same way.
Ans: value=99 unit=bpm
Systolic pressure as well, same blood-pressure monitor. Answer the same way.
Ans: value=138 unit=mmHg
